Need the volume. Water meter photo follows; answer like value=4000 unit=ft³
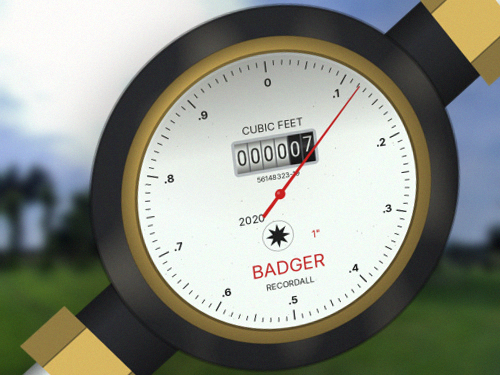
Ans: value=7.12 unit=ft³
